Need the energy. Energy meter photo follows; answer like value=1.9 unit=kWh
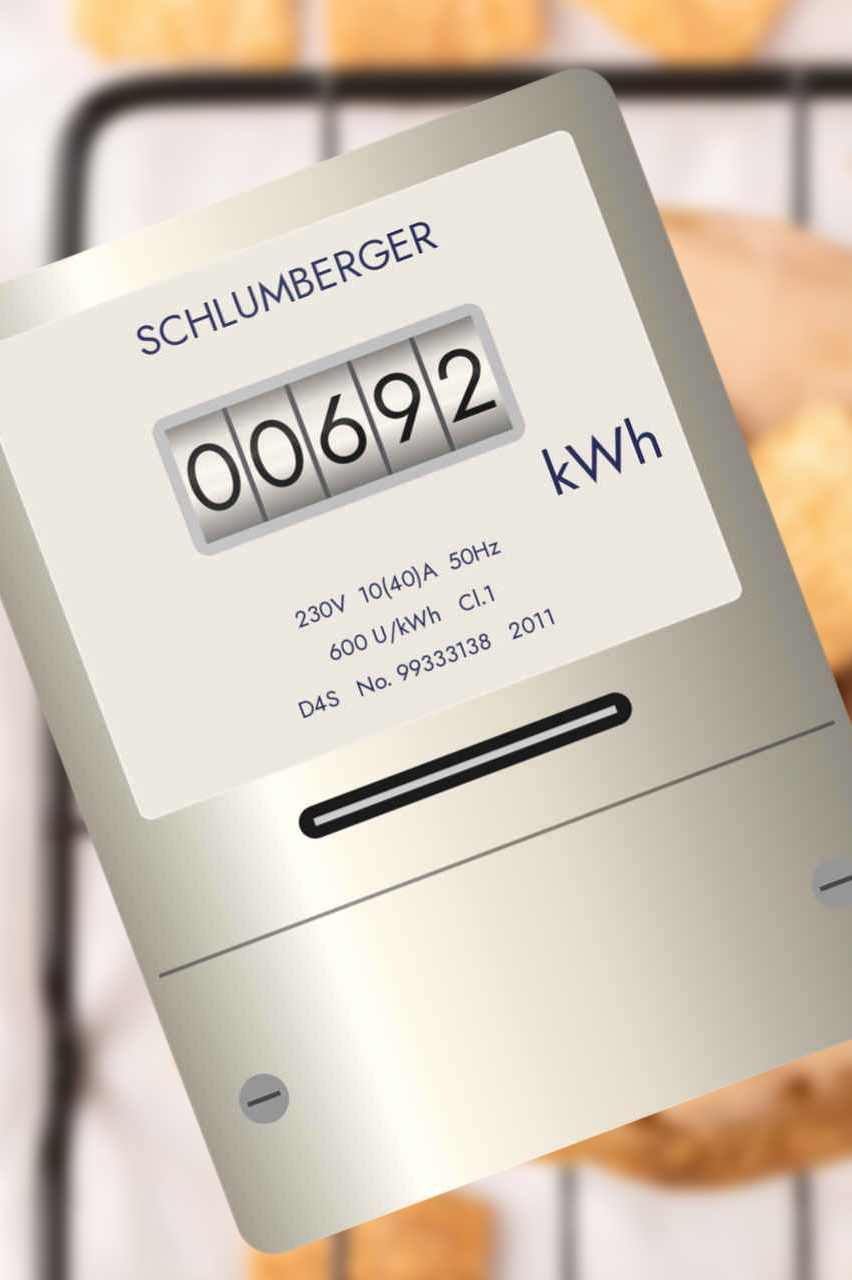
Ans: value=692 unit=kWh
